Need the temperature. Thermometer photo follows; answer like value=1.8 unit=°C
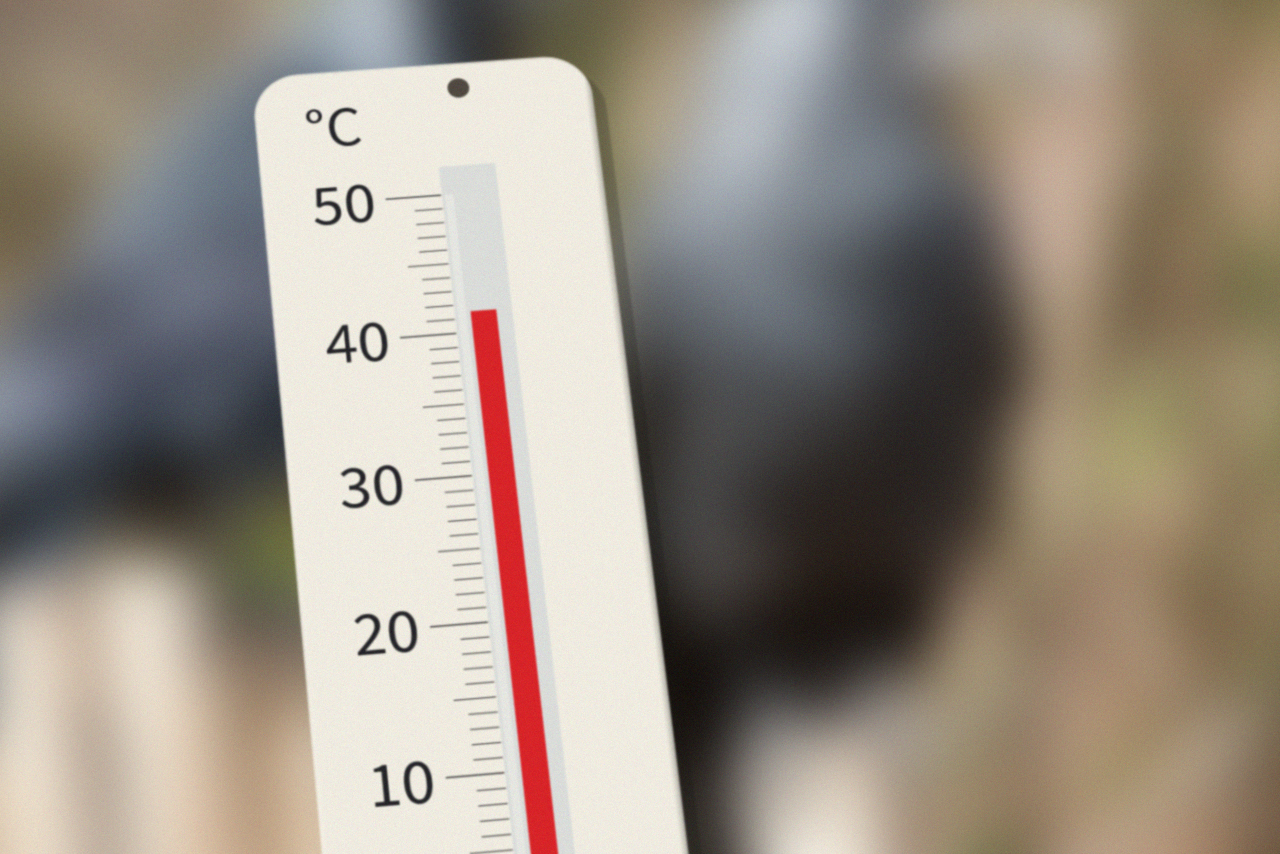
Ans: value=41.5 unit=°C
